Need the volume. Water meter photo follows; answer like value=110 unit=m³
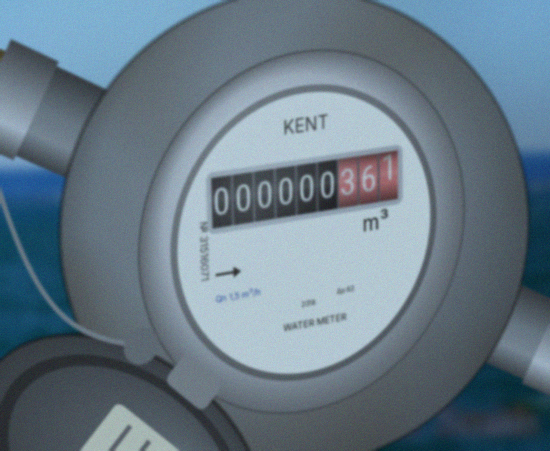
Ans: value=0.361 unit=m³
